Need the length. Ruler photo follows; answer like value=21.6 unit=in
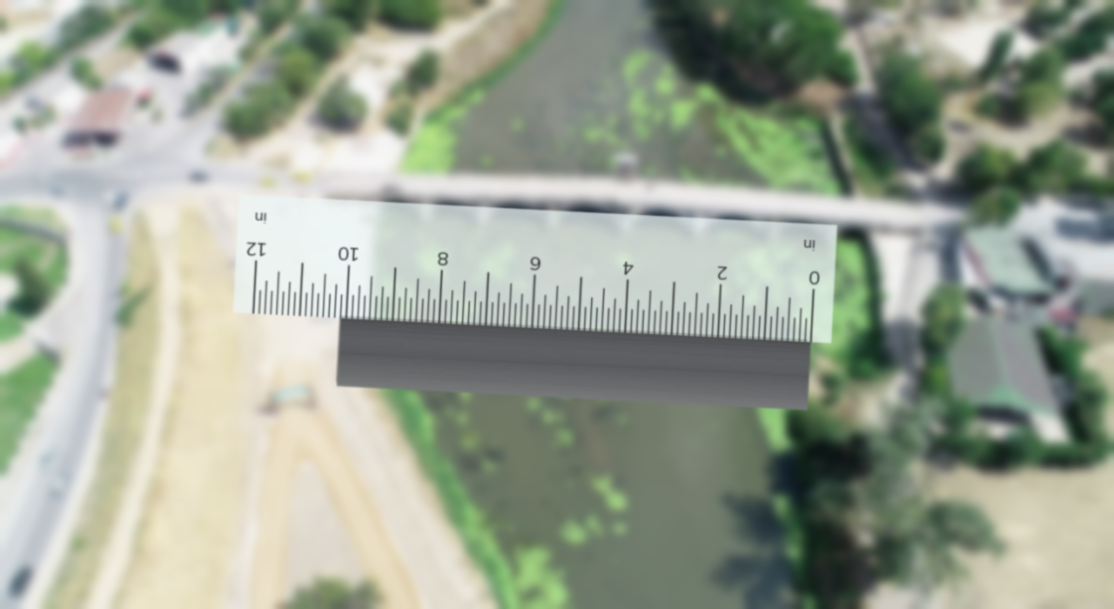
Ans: value=10.125 unit=in
